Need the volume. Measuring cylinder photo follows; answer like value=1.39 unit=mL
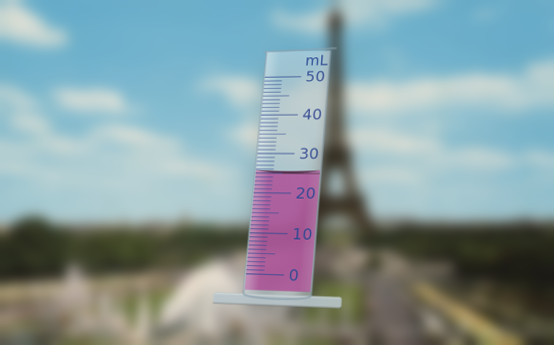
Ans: value=25 unit=mL
